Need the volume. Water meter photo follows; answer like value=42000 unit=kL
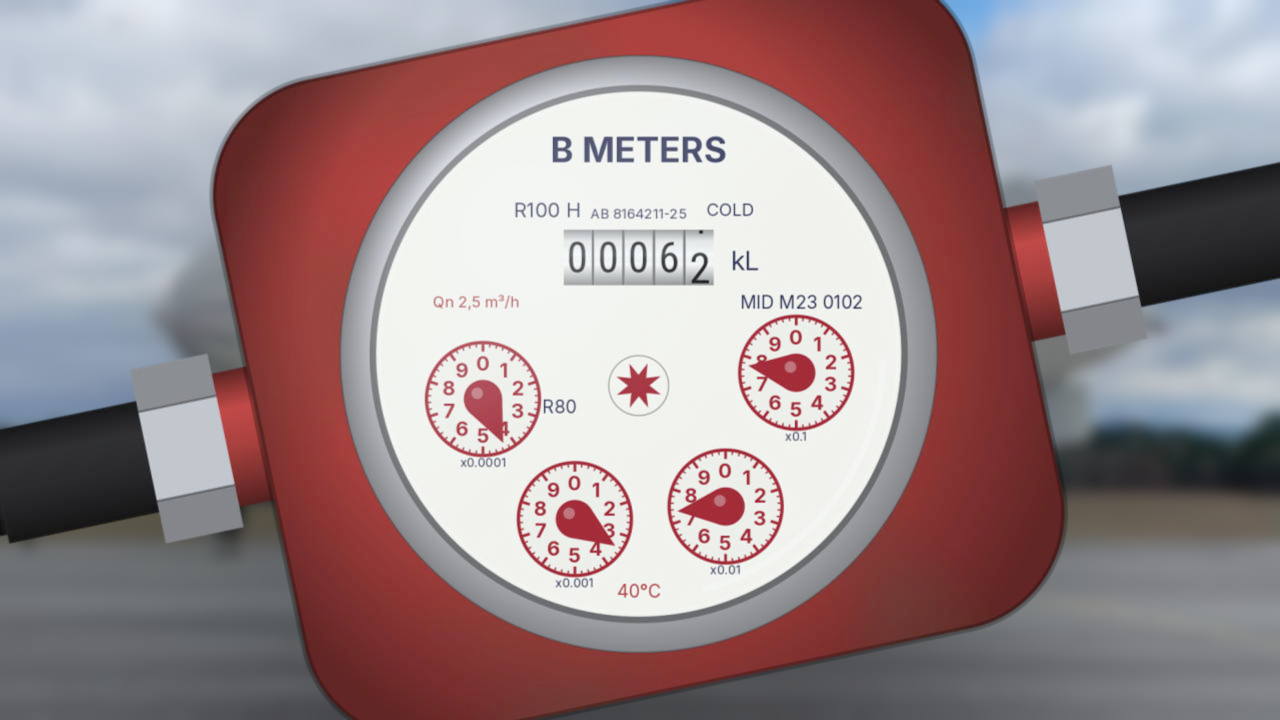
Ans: value=61.7734 unit=kL
